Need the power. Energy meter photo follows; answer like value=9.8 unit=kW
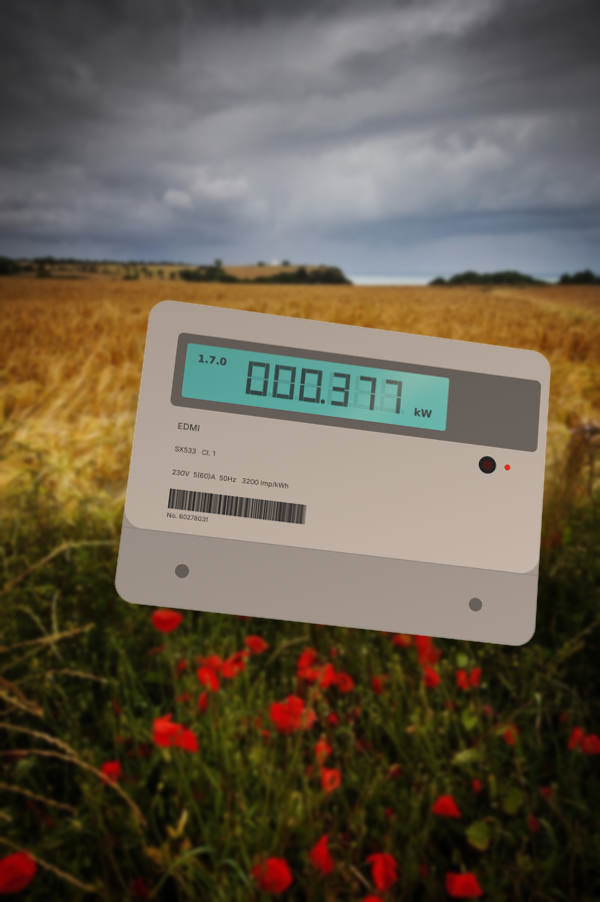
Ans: value=0.377 unit=kW
